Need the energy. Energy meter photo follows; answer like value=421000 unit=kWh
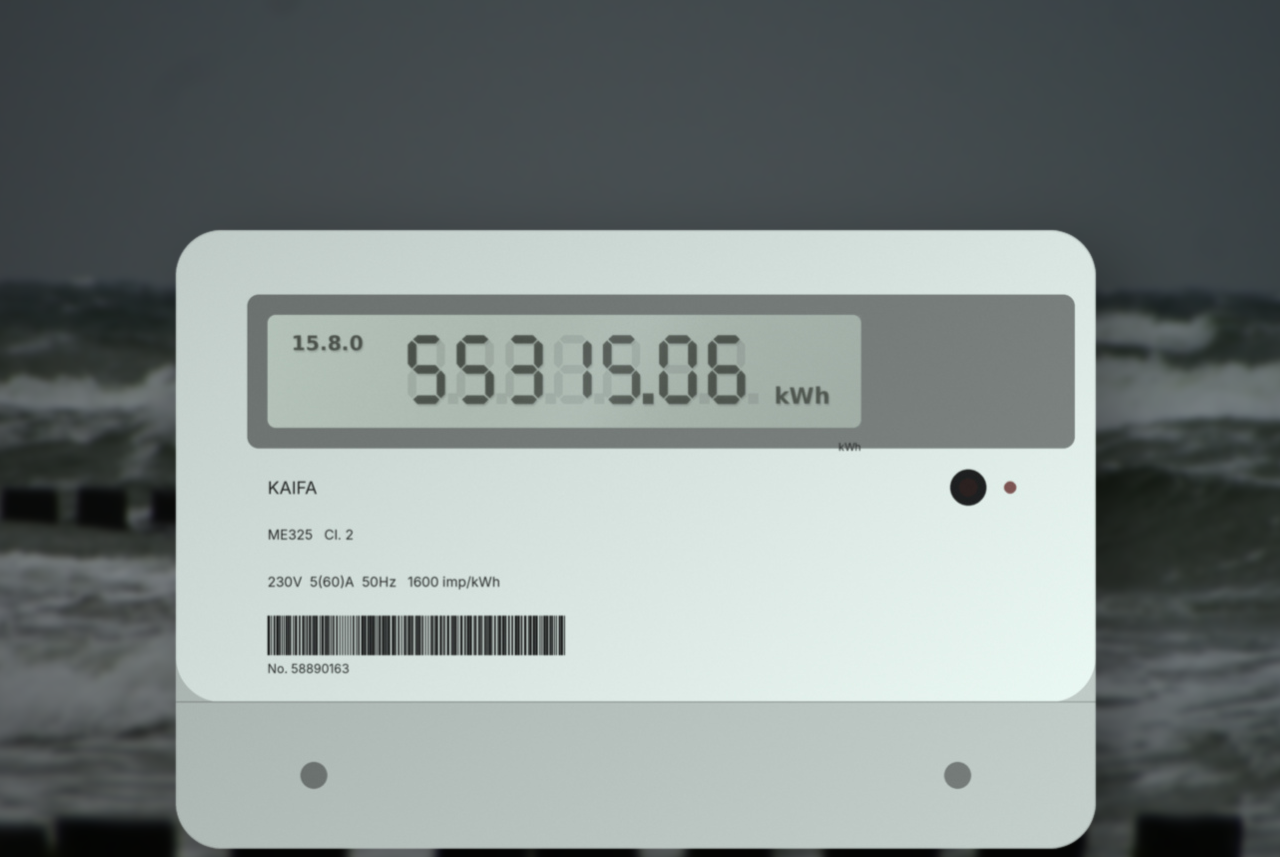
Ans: value=55315.06 unit=kWh
